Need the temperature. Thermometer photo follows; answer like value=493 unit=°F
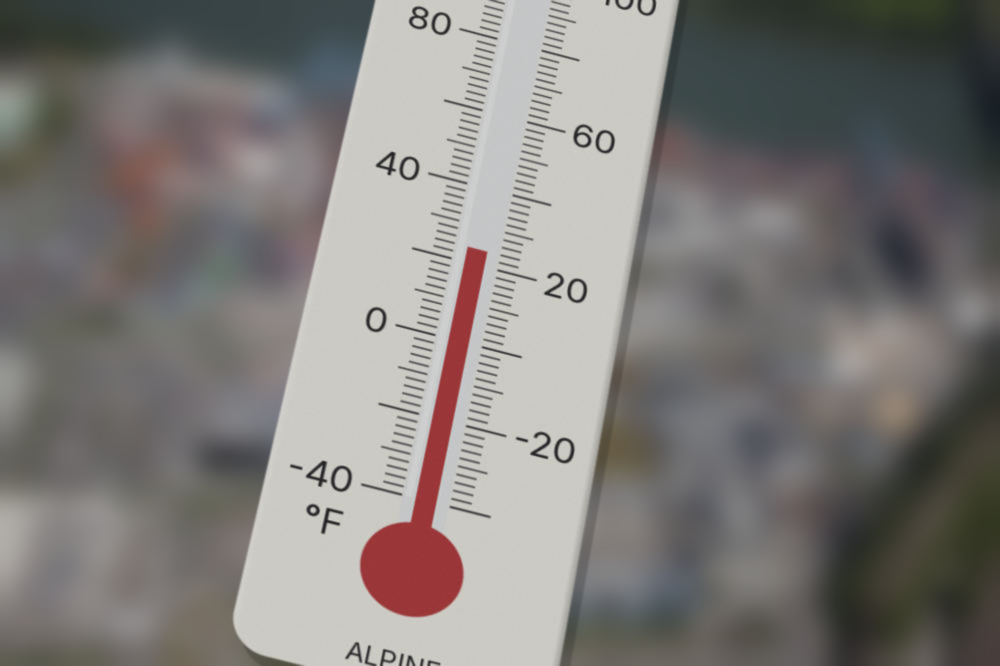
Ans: value=24 unit=°F
